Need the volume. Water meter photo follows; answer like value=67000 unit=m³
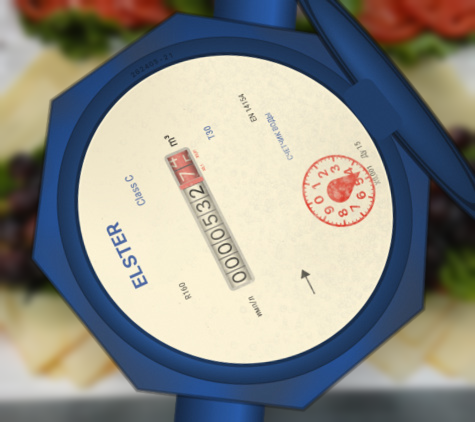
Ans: value=532.744 unit=m³
